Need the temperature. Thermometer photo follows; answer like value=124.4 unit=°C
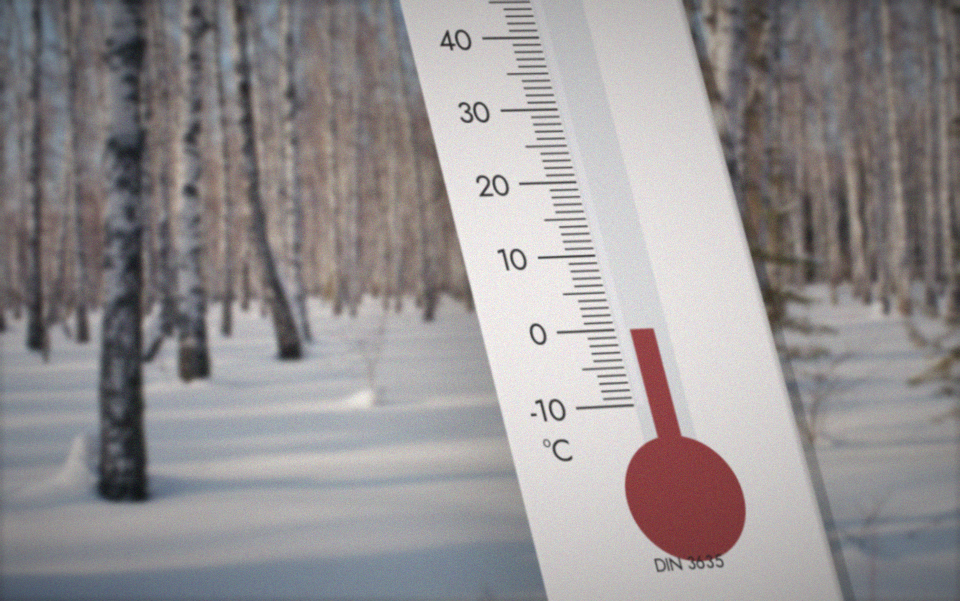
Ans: value=0 unit=°C
